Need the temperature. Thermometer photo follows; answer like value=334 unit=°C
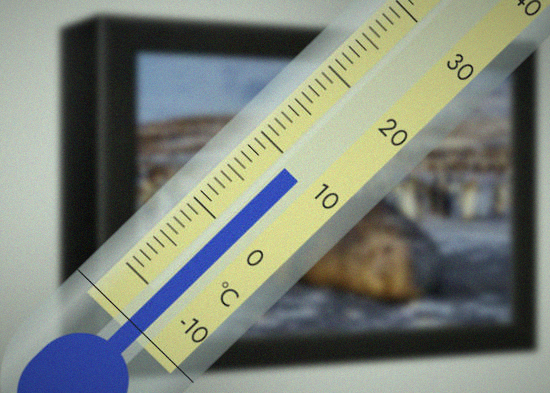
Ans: value=9 unit=°C
